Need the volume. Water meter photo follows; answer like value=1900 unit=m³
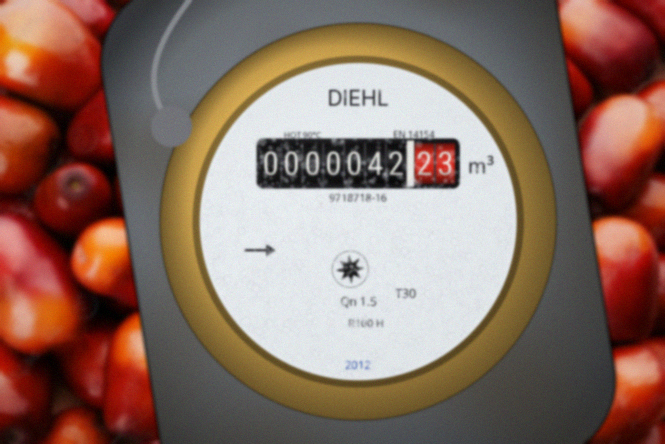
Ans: value=42.23 unit=m³
